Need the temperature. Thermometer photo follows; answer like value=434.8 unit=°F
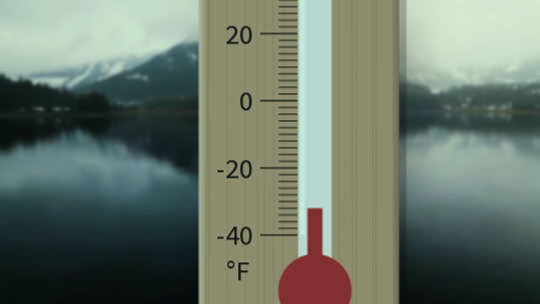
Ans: value=-32 unit=°F
